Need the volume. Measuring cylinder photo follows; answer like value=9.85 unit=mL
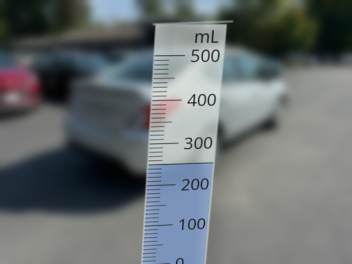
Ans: value=250 unit=mL
